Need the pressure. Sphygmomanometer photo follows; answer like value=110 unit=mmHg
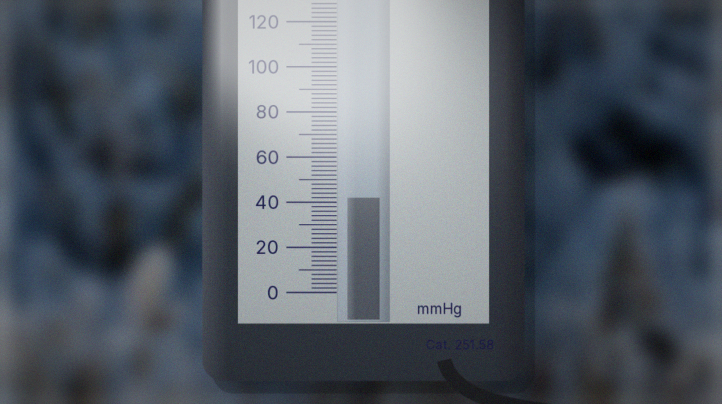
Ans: value=42 unit=mmHg
